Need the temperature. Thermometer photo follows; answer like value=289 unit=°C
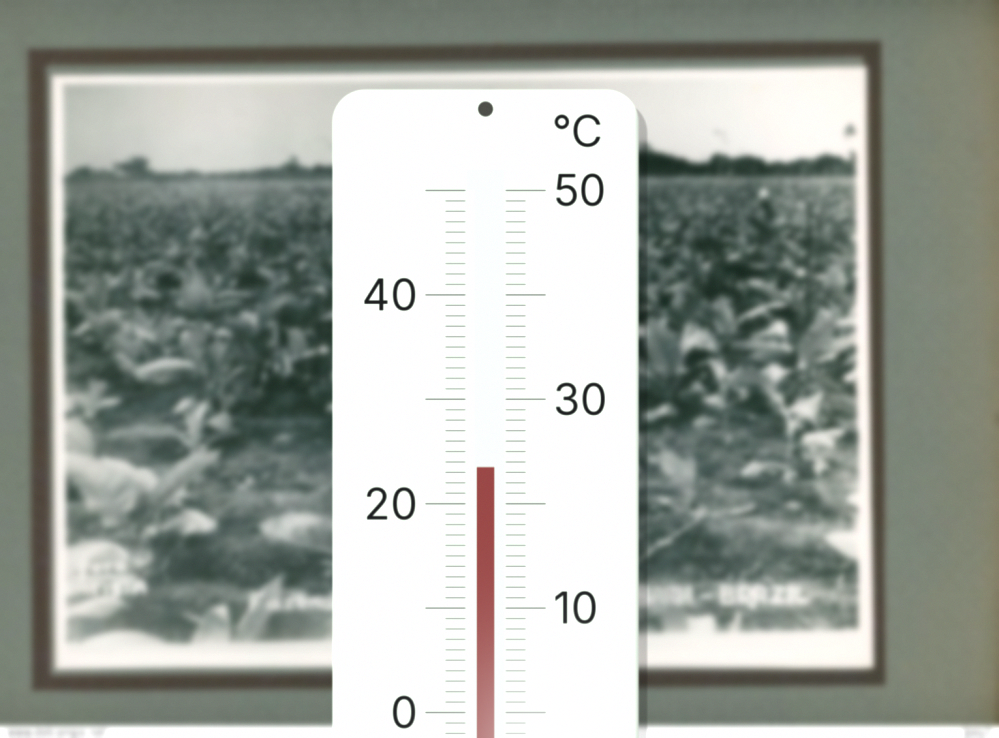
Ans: value=23.5 unit=°C
